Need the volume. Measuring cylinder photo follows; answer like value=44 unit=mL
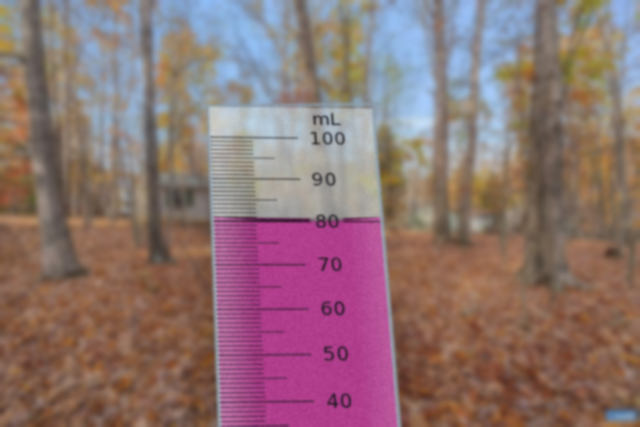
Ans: value=80 unit=mL
